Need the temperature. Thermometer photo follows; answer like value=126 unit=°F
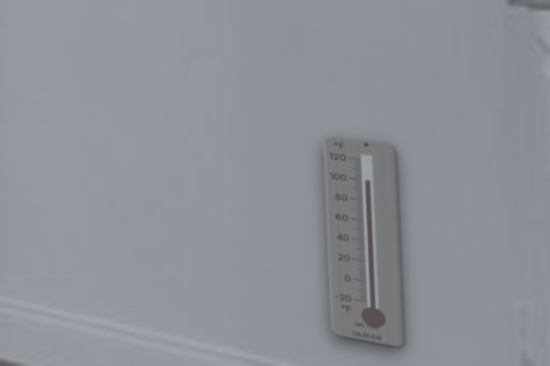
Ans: value=100 unit=°F
